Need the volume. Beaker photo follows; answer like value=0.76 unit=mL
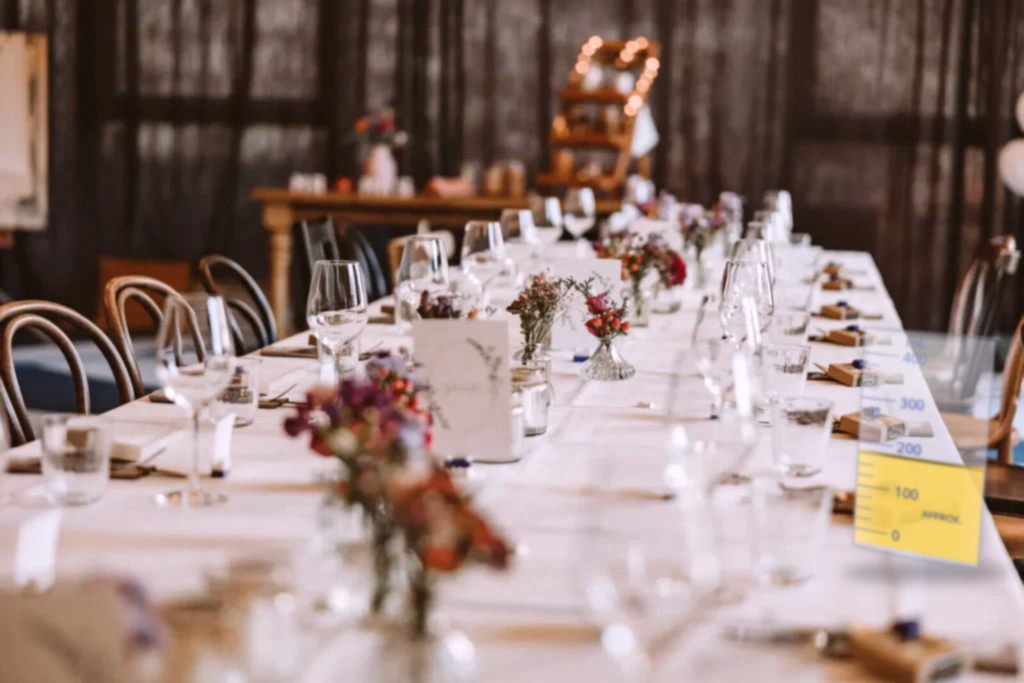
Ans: value=175 unit=mL
